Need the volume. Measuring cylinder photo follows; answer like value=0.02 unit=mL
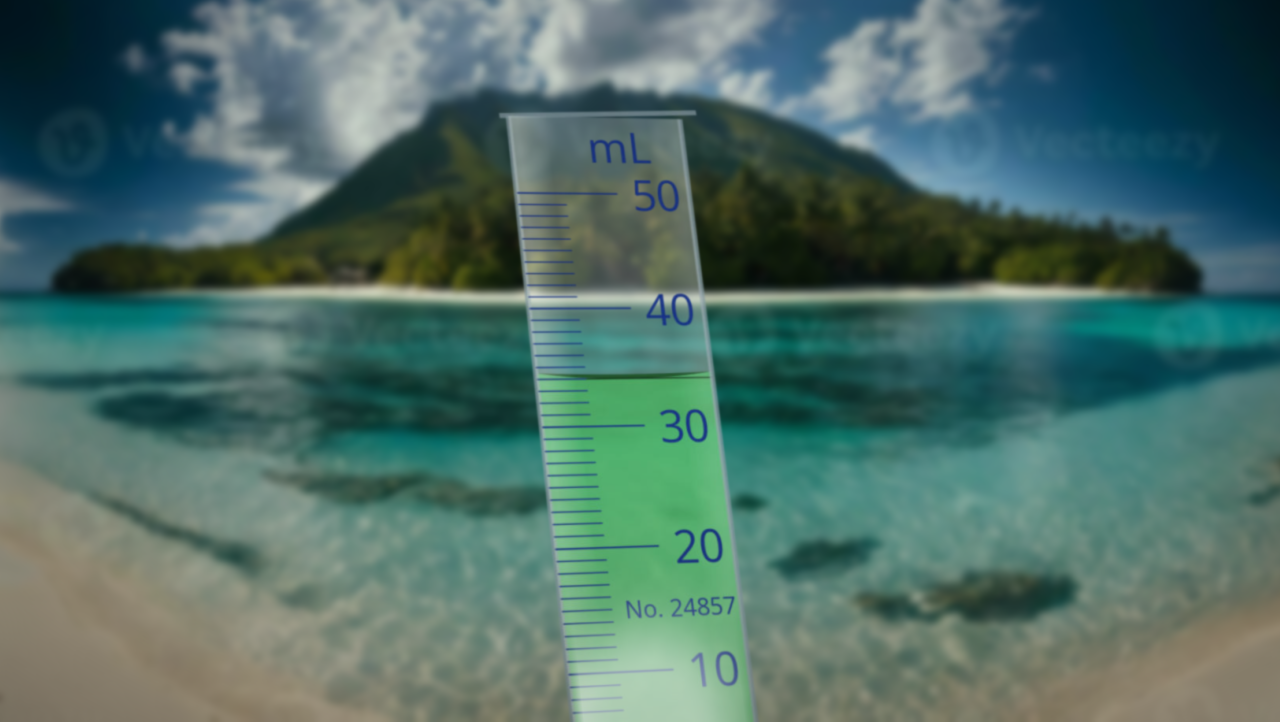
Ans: value=34 unit=mL
